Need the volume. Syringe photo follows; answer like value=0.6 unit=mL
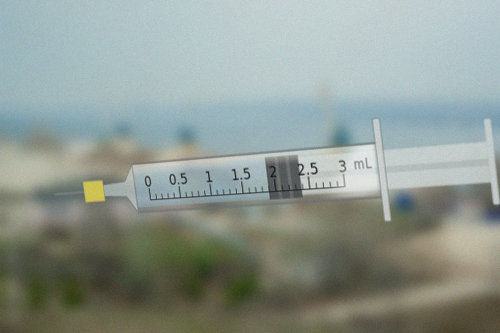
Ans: value=1.9 unit=mL
